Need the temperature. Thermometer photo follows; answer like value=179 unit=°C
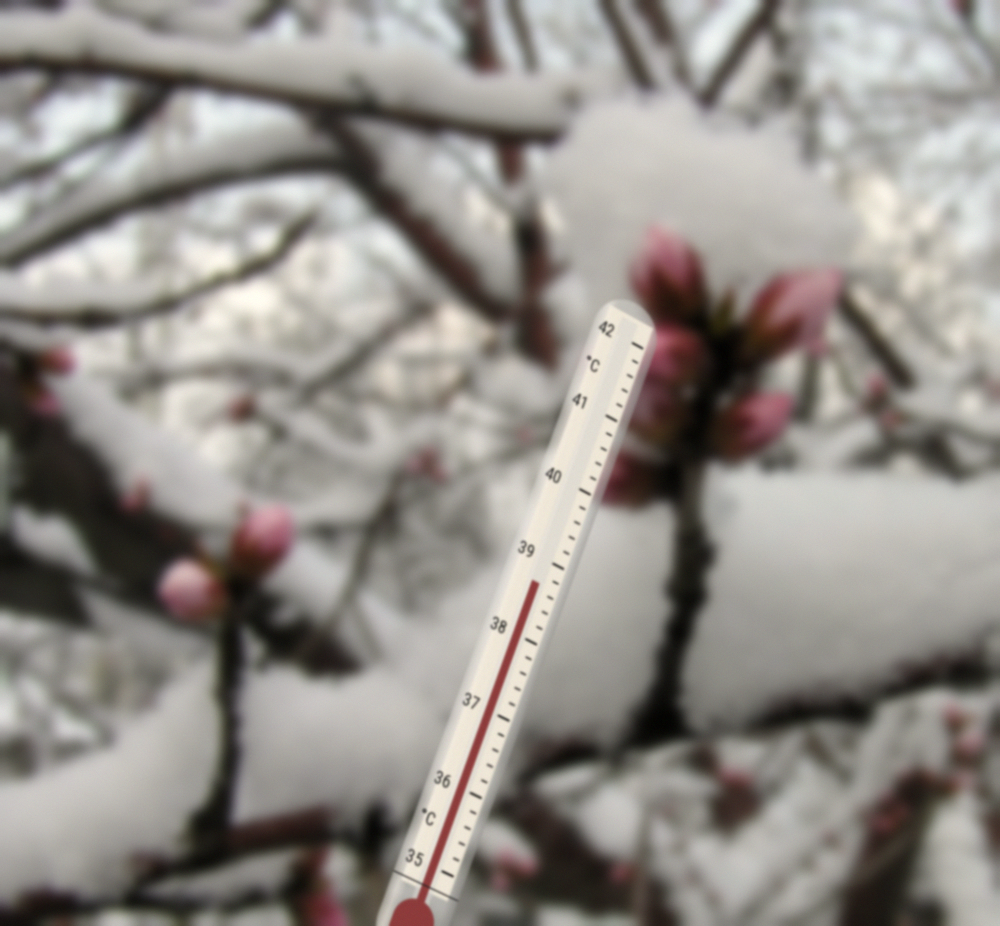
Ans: value=38.7 unit=°C
